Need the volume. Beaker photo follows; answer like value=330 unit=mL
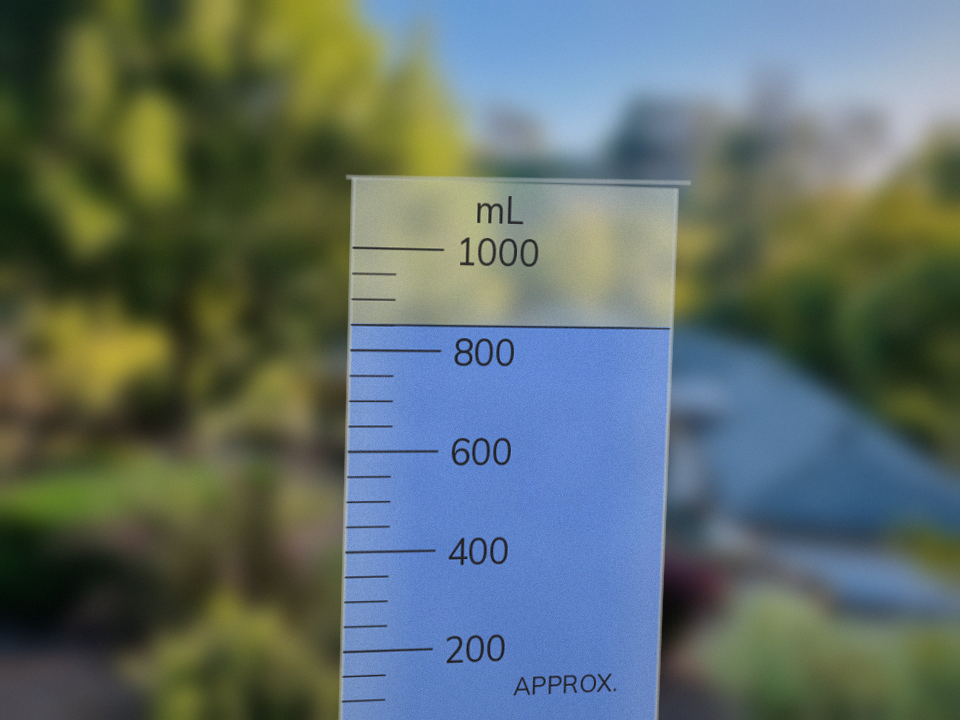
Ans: value=850 unit=mL
